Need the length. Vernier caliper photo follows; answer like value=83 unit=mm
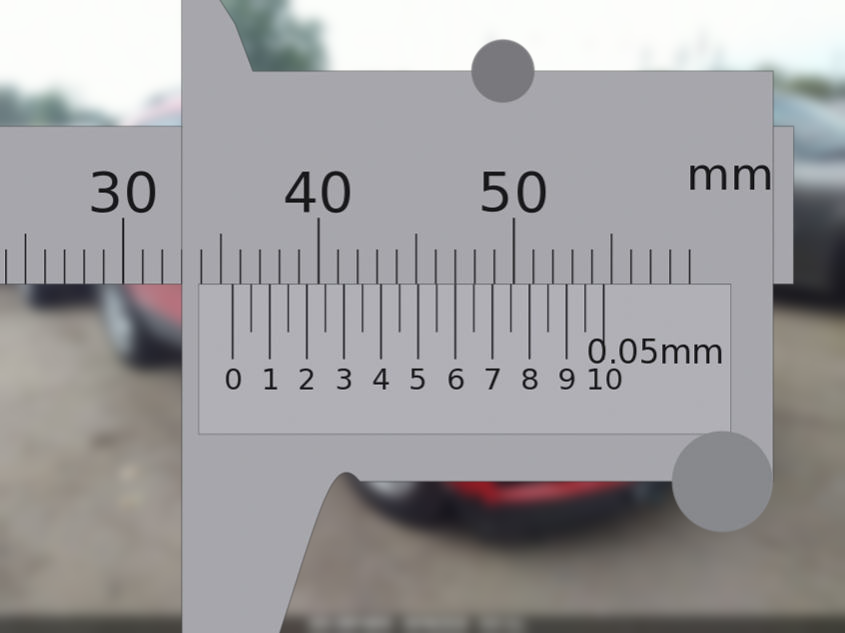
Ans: value=35.6 unit=mm
